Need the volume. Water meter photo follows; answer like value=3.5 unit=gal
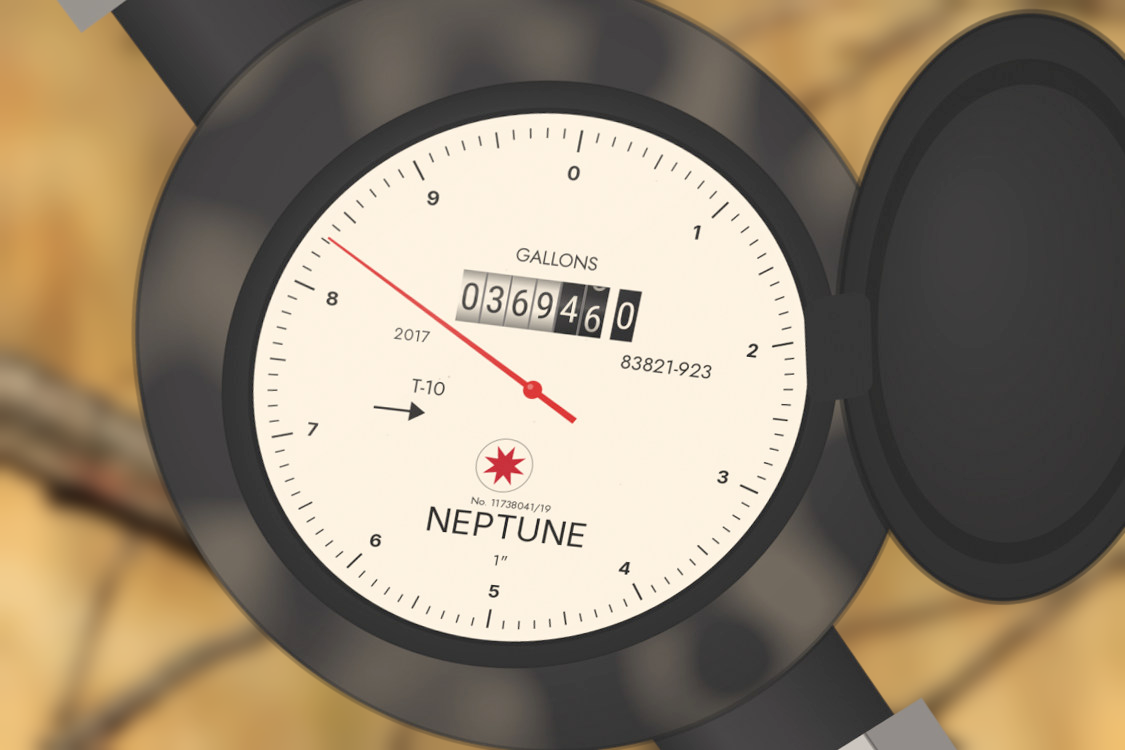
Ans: value=369458.3 unit=gal
